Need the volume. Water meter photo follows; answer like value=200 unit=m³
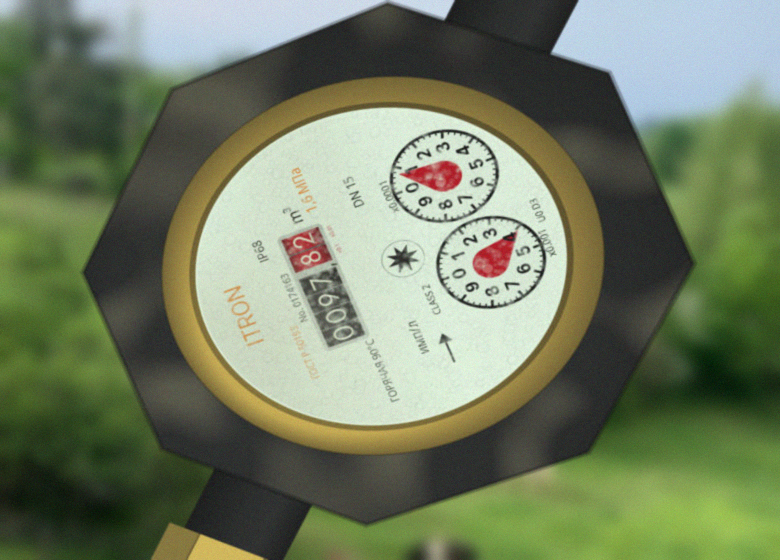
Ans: value=97.8240 unit=m³
